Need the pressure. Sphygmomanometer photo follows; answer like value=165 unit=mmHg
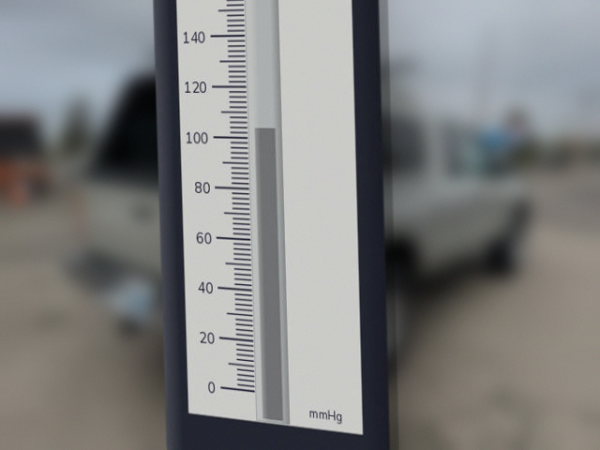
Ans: value=104 unit=mmHg
